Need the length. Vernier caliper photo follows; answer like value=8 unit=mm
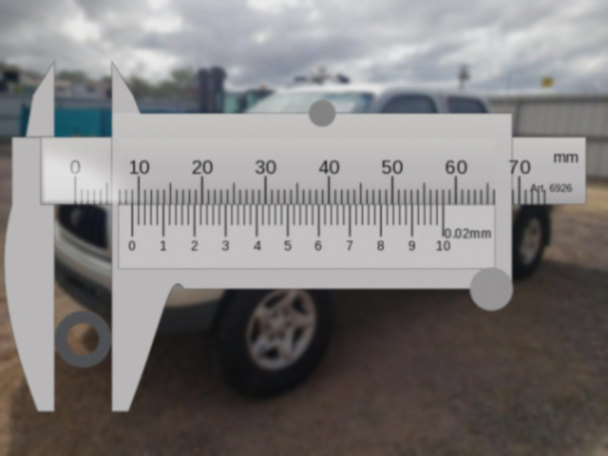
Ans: value=9.0 unit=mm
